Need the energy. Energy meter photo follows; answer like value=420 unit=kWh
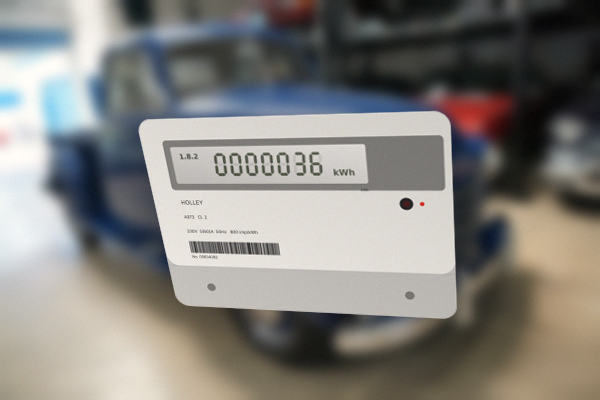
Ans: value=36 unit=kWh
